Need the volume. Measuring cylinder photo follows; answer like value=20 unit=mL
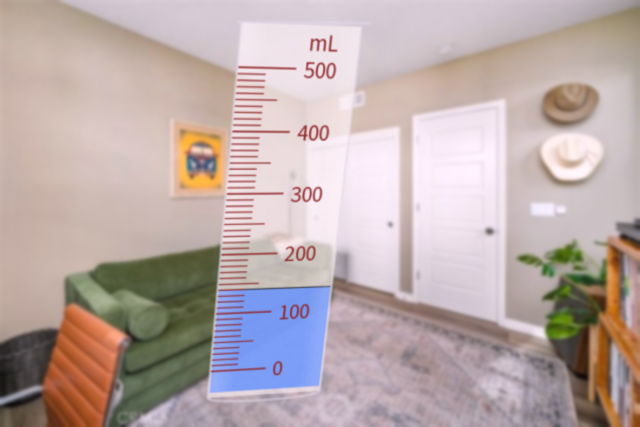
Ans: value=140 unit=mL
